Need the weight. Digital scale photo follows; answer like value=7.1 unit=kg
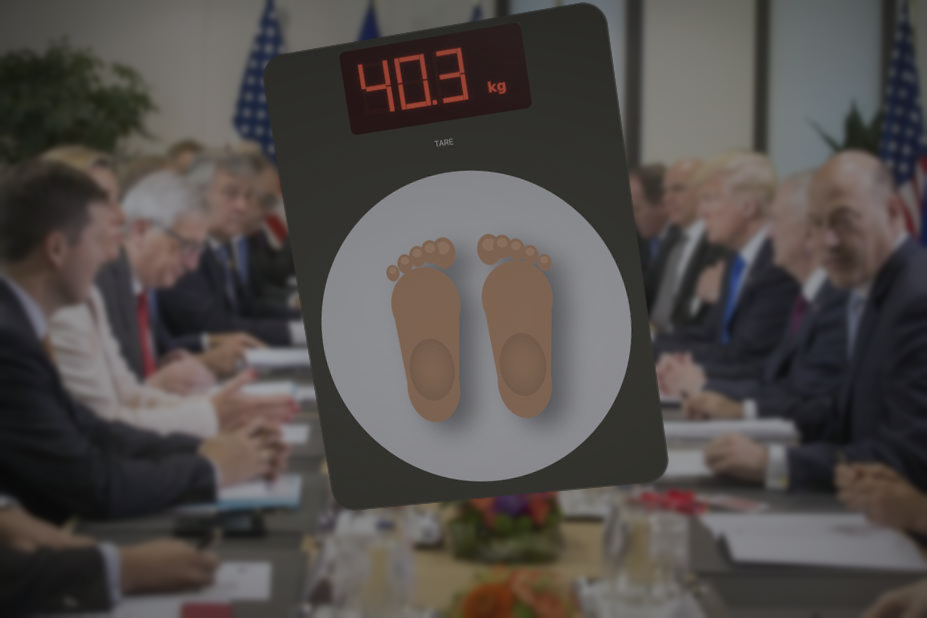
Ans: value=40.3 unit=kg
